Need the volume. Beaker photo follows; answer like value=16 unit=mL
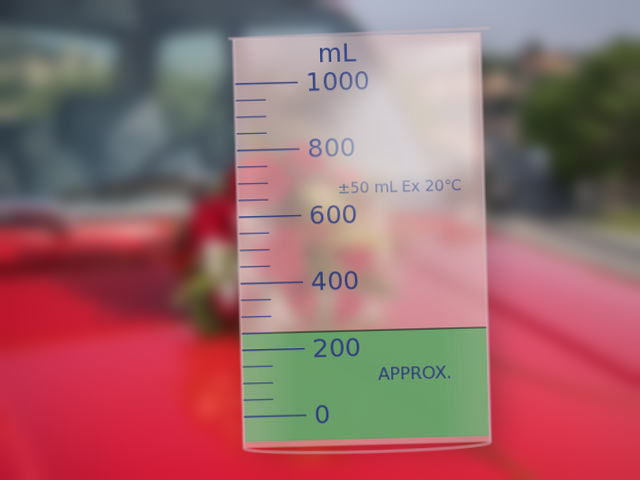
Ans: value=250 unit=mL
